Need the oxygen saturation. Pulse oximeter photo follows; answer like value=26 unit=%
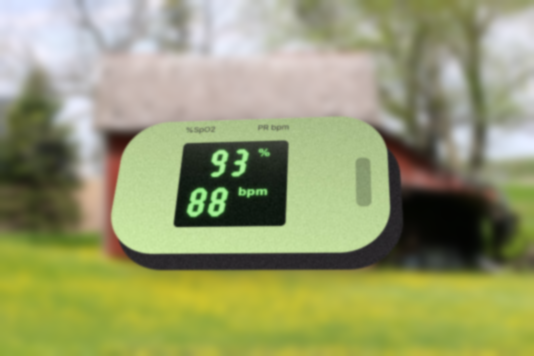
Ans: value=93 unit=%
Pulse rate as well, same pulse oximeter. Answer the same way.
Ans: value=88 unit=bpm
